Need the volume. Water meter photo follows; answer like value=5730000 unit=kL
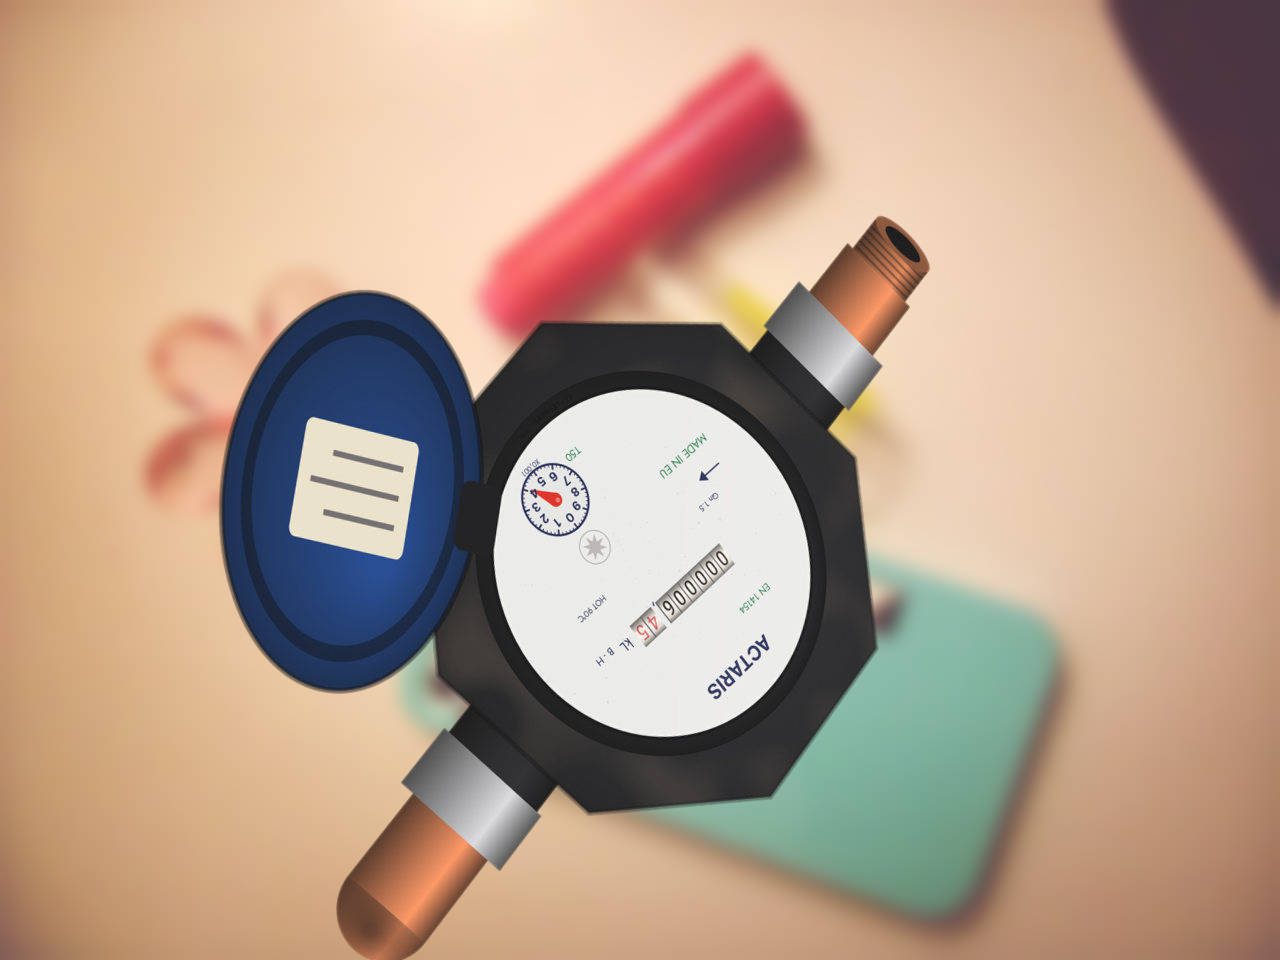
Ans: value=6.454 unit=kL
